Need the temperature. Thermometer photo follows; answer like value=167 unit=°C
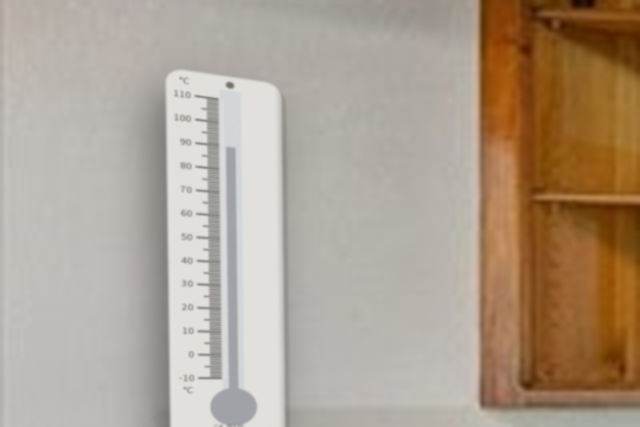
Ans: value=90 unit=°C
